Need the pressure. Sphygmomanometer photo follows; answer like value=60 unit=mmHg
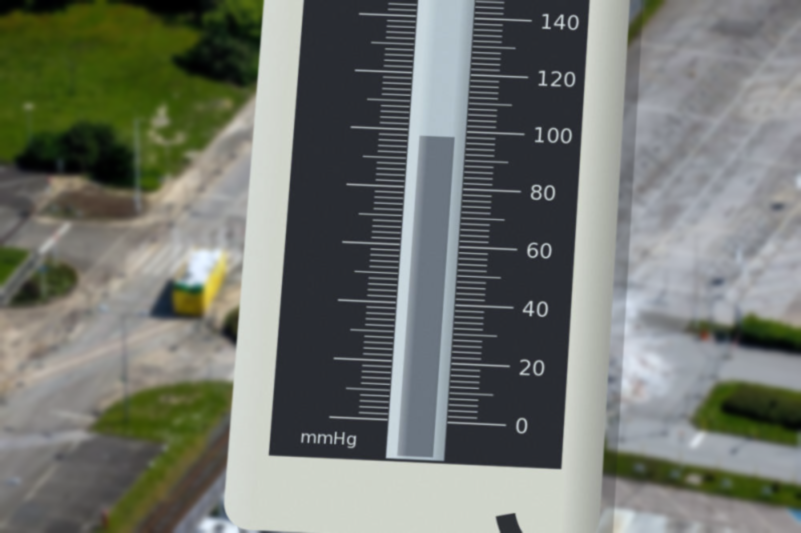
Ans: value=98 unit=mmHg
